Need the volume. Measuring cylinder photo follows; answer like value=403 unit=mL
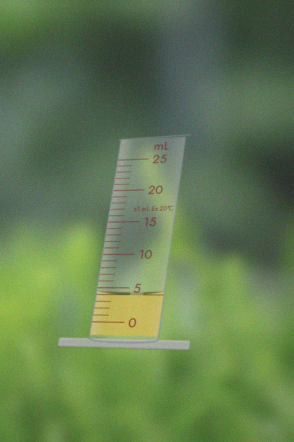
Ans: value=4 unit=mL
